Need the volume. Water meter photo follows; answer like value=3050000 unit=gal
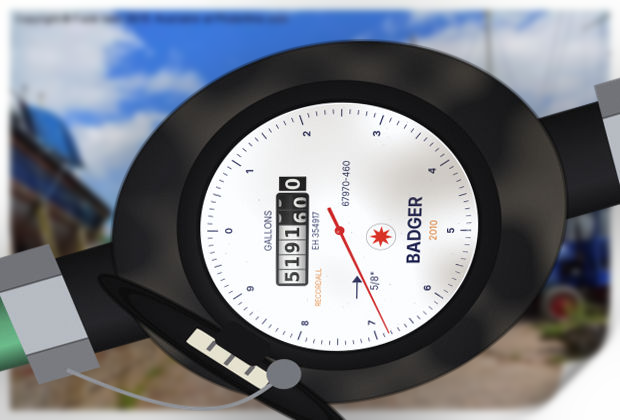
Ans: value=5191596.8 unit=gal
